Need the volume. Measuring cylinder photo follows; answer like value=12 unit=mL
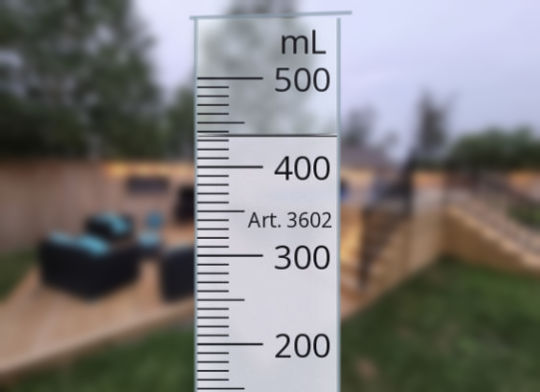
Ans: value=435 unit=mL
